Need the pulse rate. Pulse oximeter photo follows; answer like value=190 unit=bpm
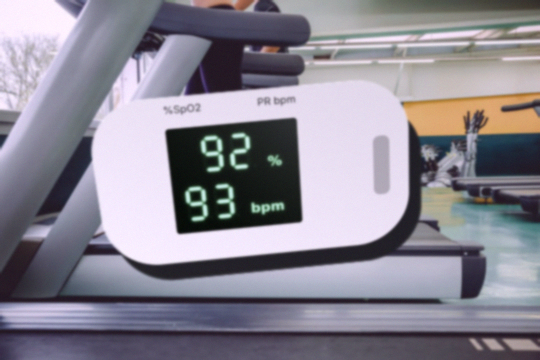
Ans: value=93 unit=bpm
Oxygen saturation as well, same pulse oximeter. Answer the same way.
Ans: value=92 unit=%
